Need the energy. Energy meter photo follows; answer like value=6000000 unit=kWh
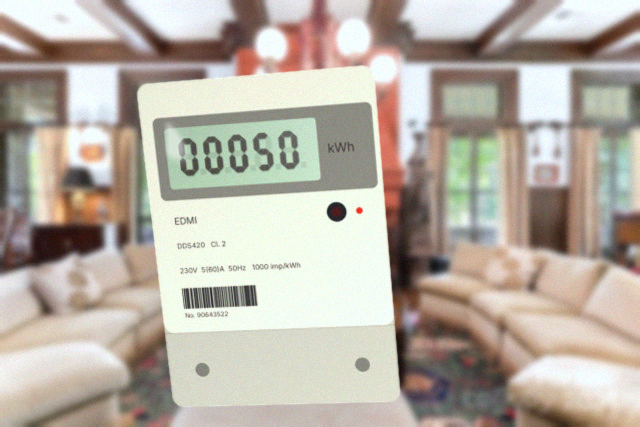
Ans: value=50 unit=kWh
